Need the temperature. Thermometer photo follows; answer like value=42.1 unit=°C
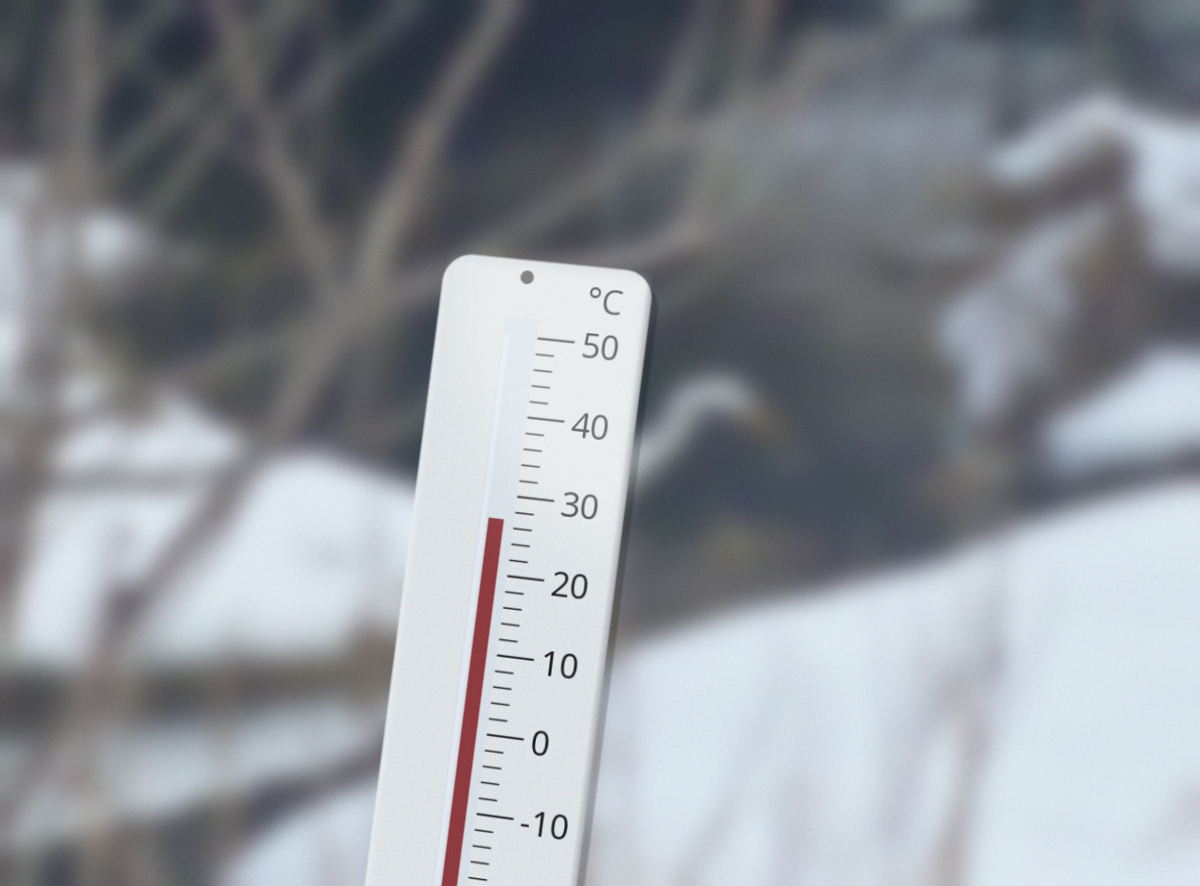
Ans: value=27 unit=°C
